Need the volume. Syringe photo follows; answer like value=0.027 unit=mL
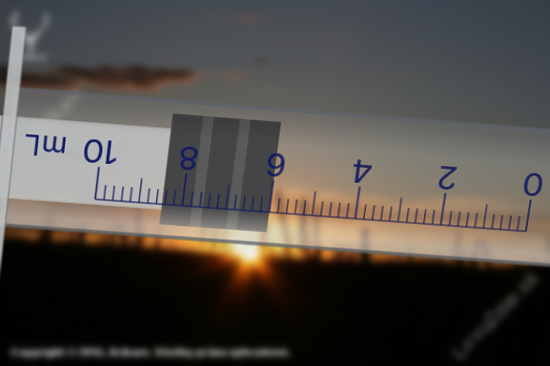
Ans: value=6 unit=mL
